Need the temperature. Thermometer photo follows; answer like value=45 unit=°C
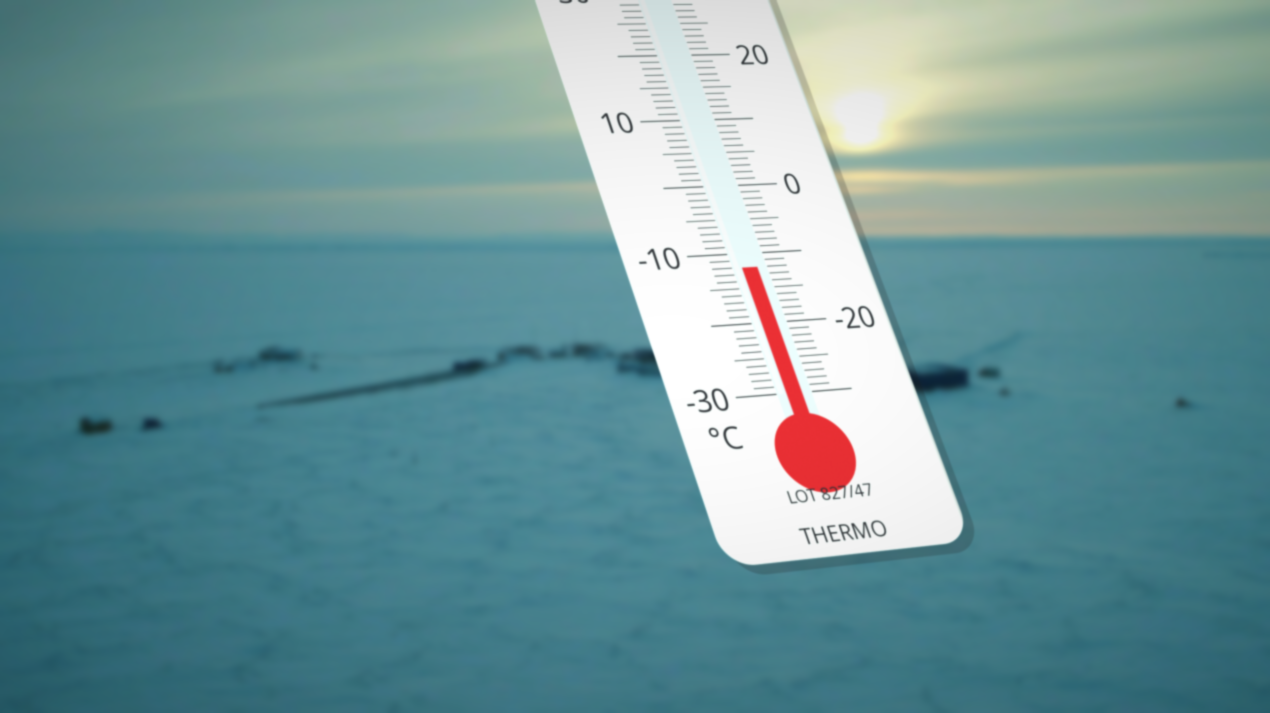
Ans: value=-12 unit=°C
